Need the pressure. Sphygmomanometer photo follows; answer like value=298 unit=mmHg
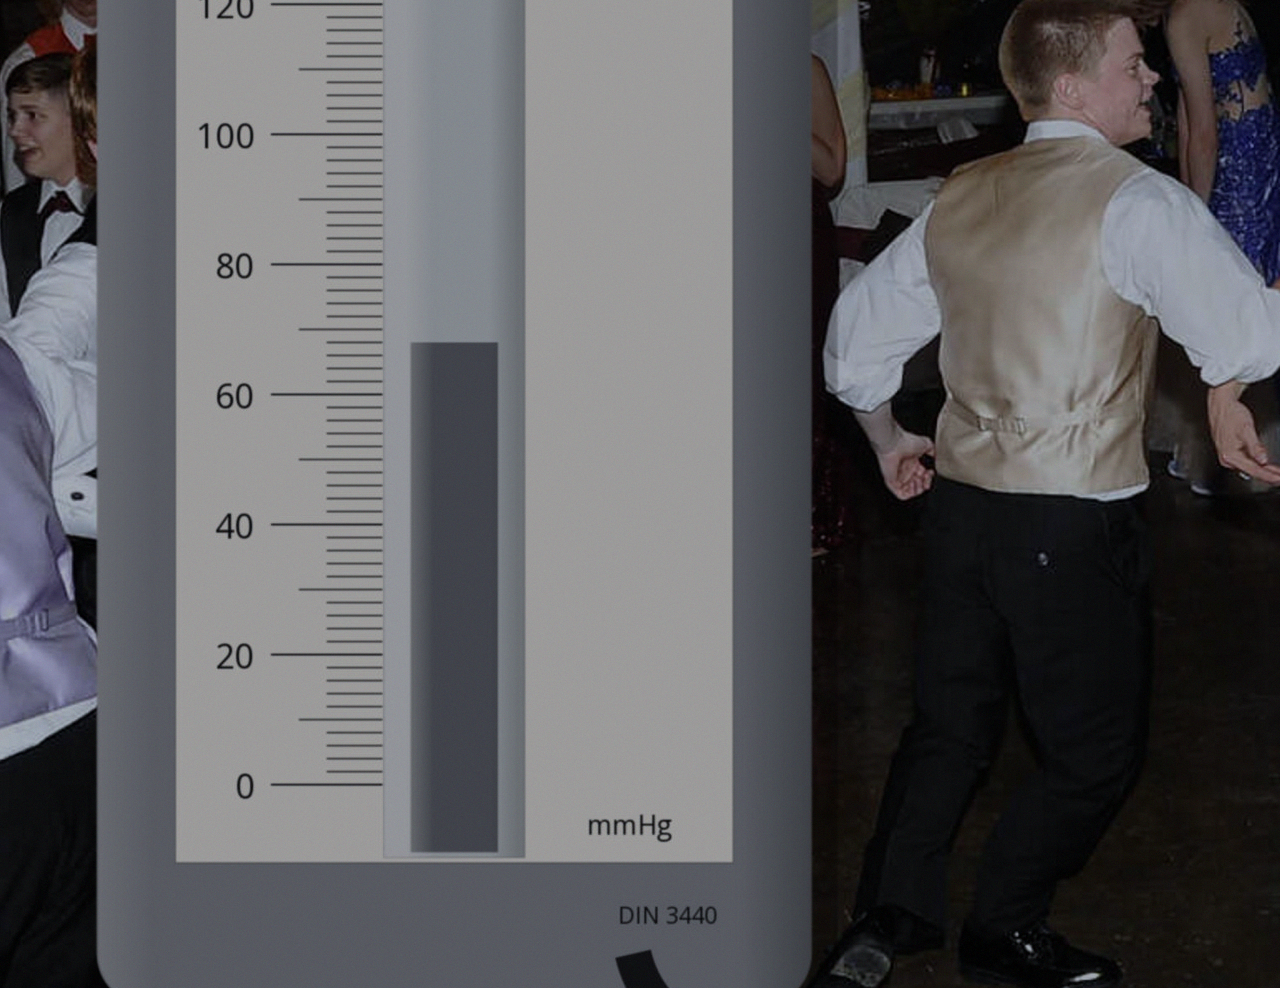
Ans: value=68 unit=mmHg
